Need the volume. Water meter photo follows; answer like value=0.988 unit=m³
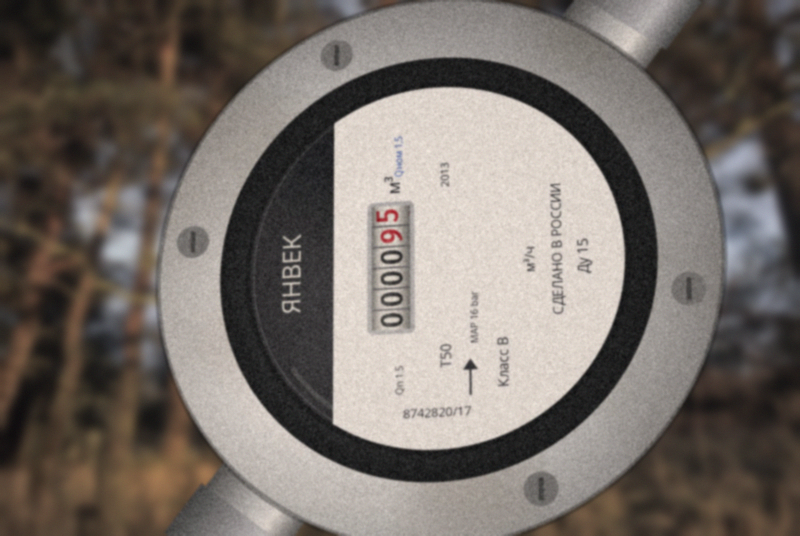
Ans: value=0.95 unit=m³
